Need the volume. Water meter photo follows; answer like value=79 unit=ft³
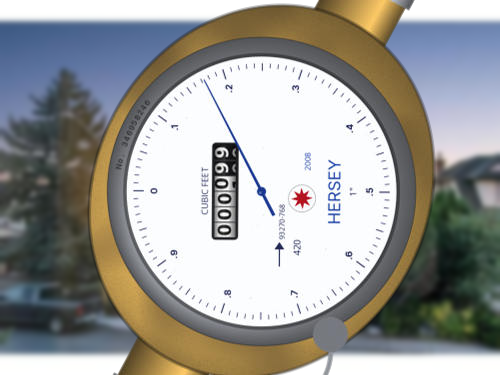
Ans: value=99.17 unit=ft³
